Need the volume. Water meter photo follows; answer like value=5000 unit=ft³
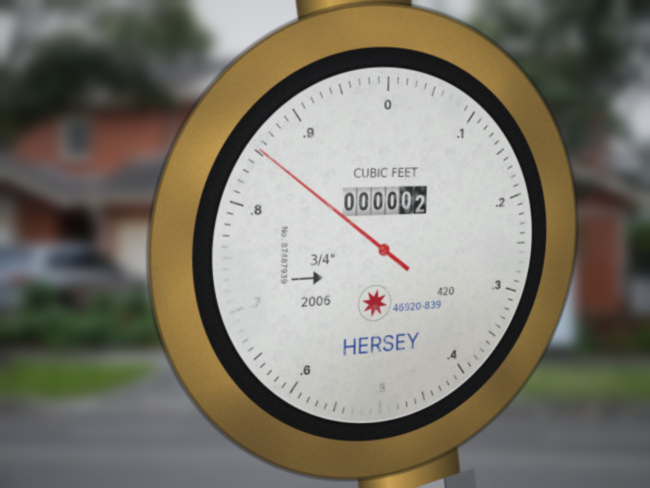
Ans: value=1.85 unit=ft³
